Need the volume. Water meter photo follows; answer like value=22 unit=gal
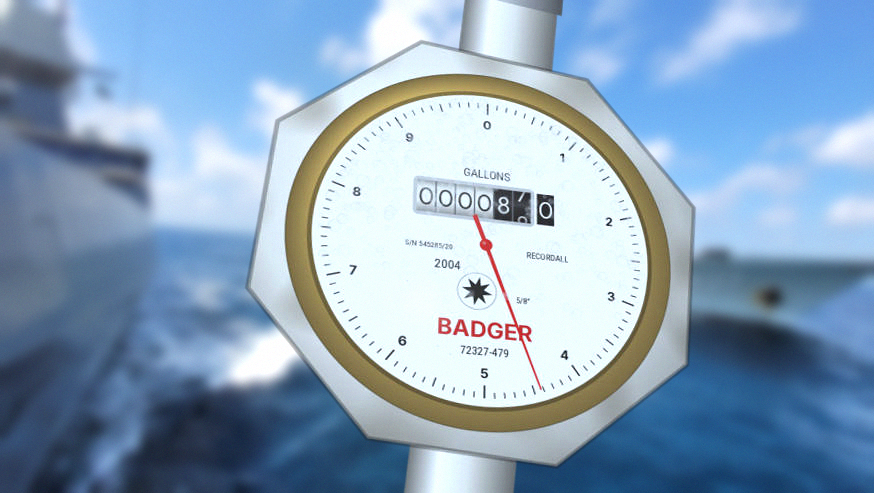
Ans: value=874.4 unit=gal
